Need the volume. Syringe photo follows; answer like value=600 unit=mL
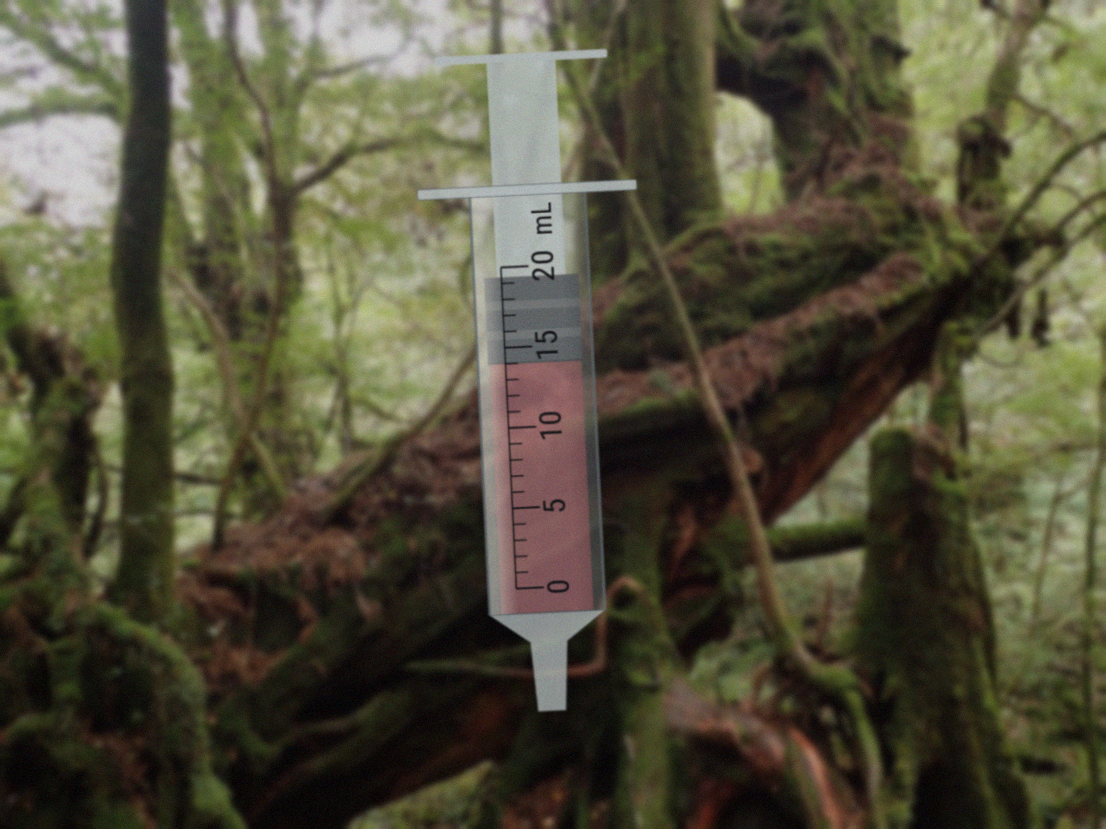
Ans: value=14 unit=mL
